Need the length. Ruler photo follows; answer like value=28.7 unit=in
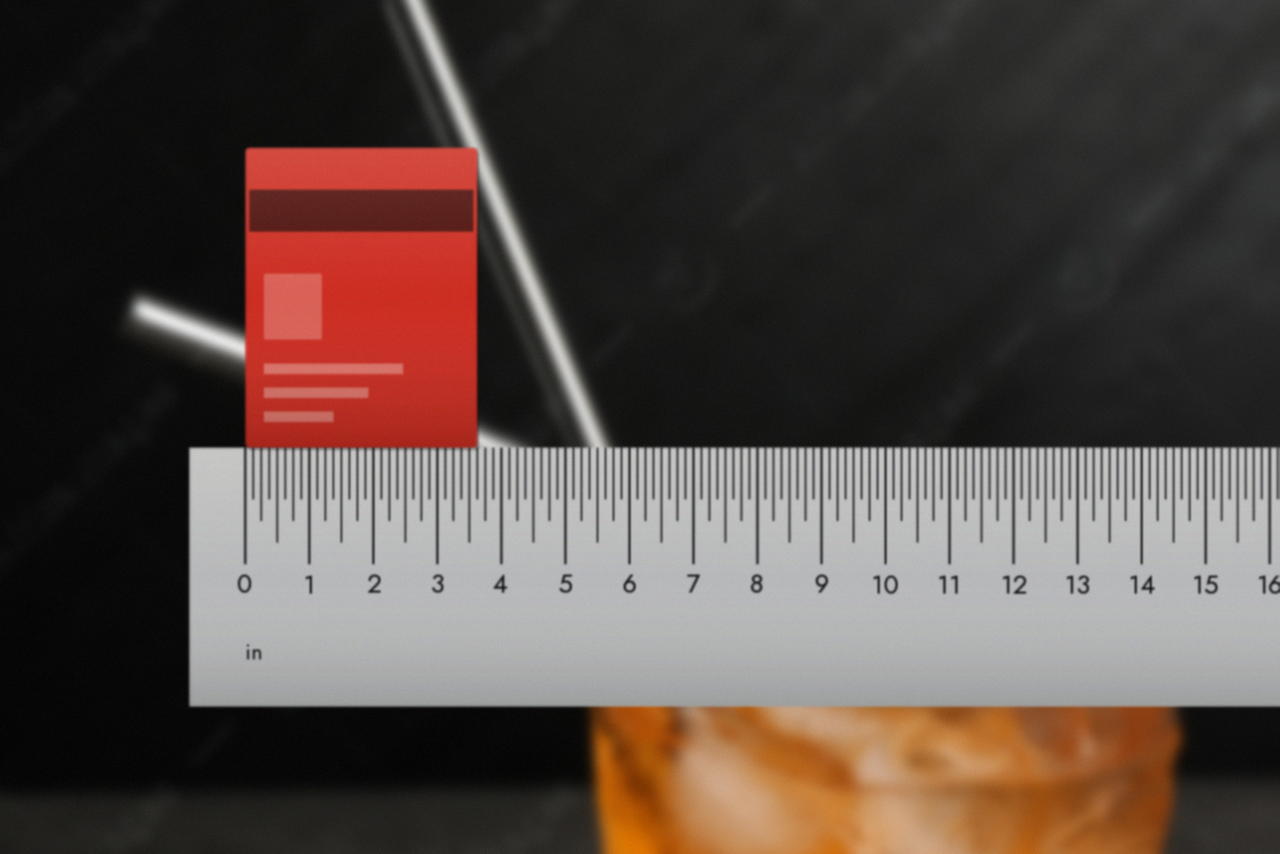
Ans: value=3.625 unit=in
